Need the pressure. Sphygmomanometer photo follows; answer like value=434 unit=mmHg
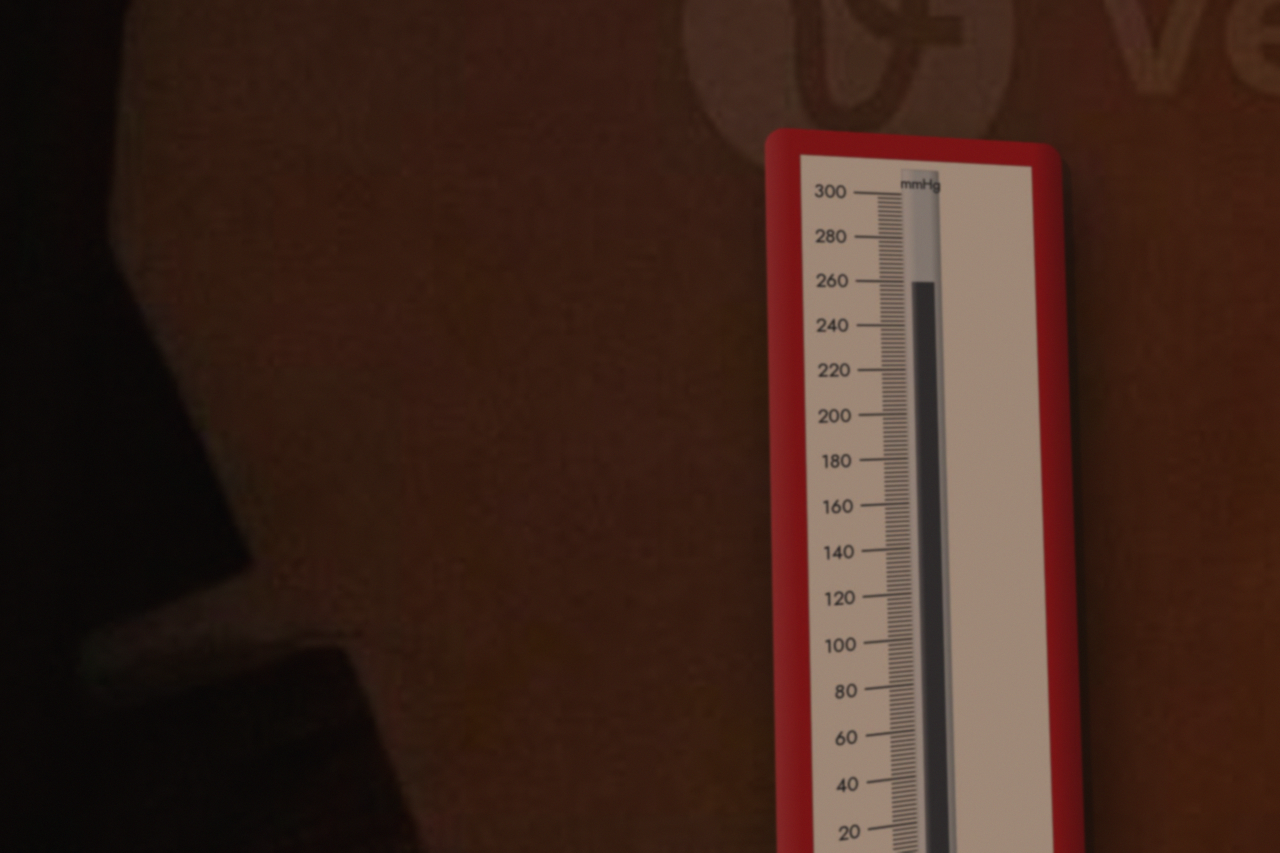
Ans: value=260 unit=mmHg
